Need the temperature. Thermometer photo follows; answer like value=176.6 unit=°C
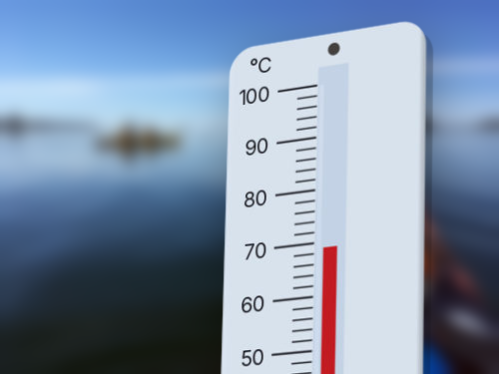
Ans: value=69 unit=°C
